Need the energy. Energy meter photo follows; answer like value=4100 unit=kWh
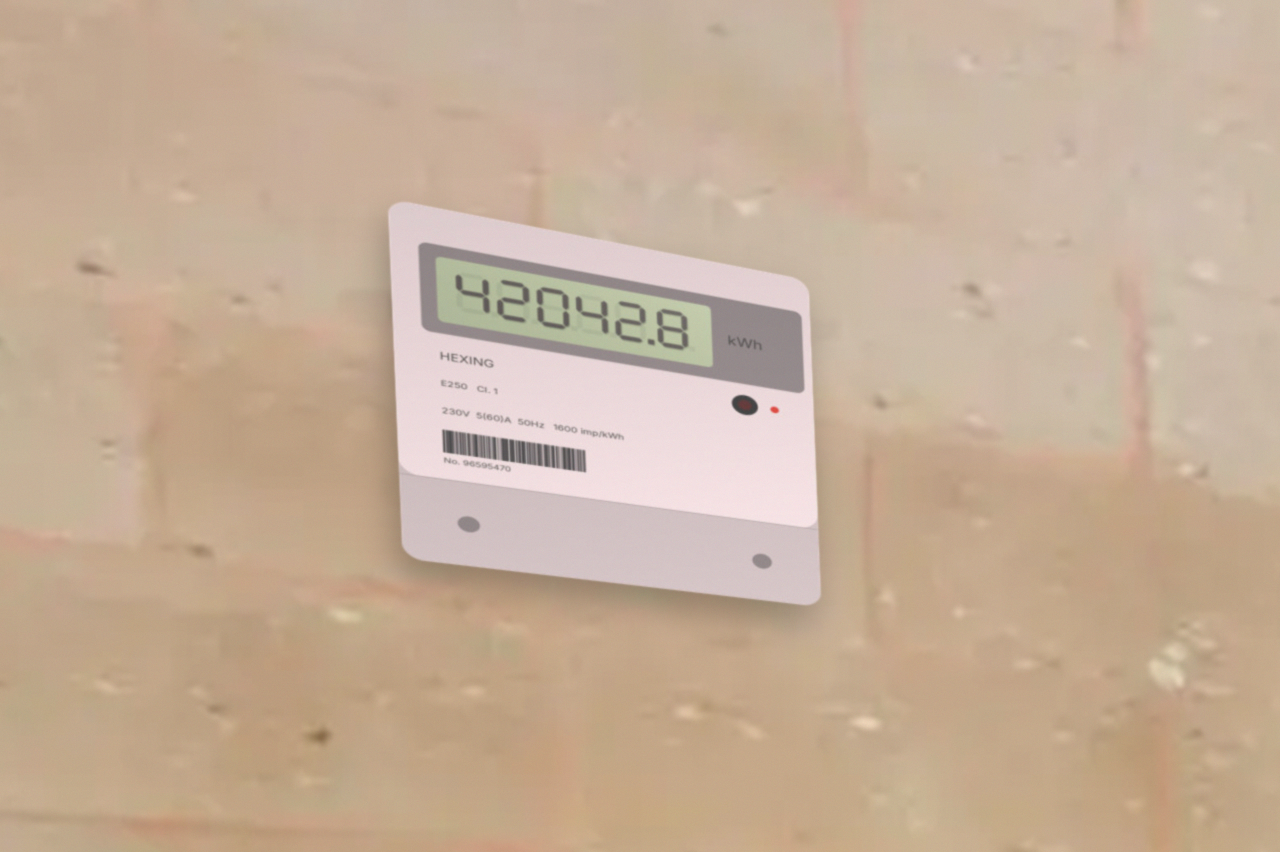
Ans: value=42042.8 unit=kWh
